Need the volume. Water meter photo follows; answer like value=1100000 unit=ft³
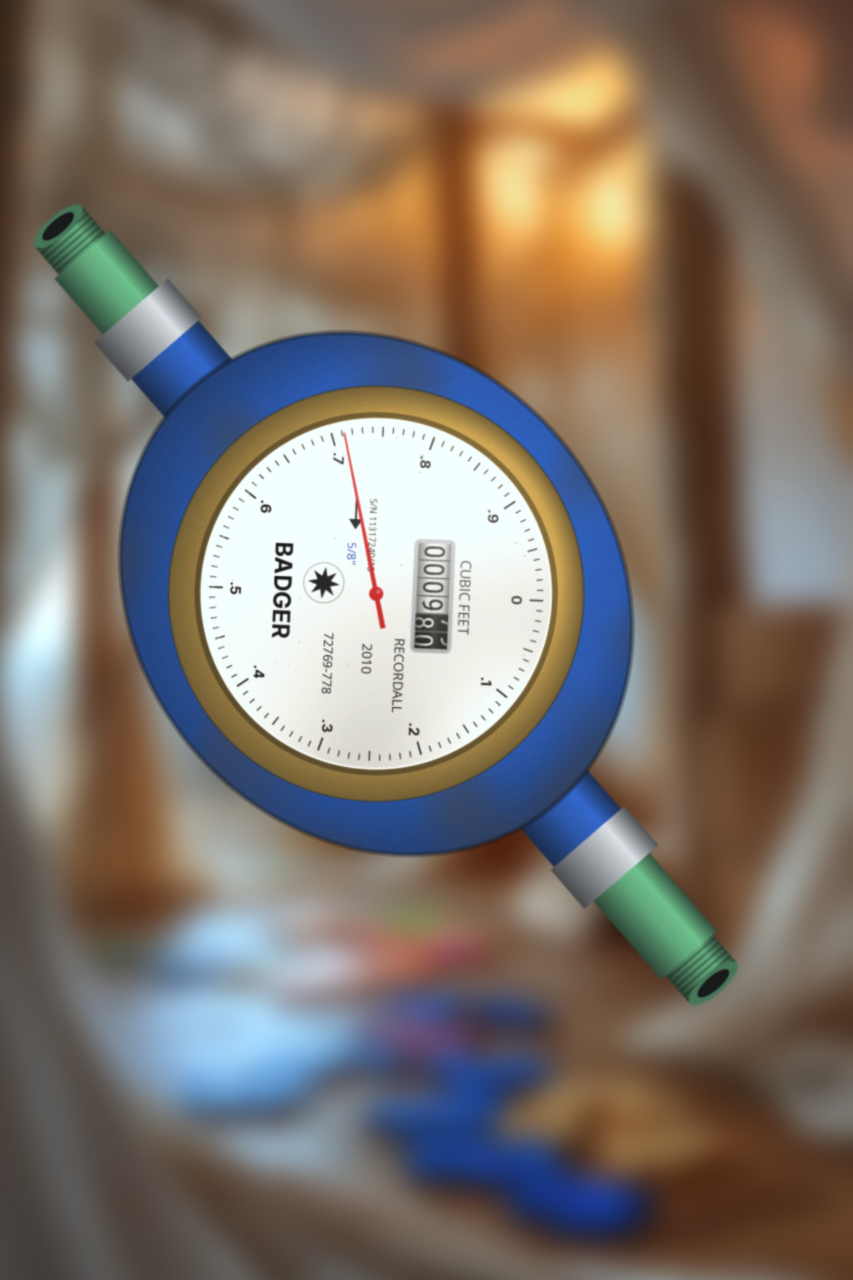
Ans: value=979.71 unit=ft³
